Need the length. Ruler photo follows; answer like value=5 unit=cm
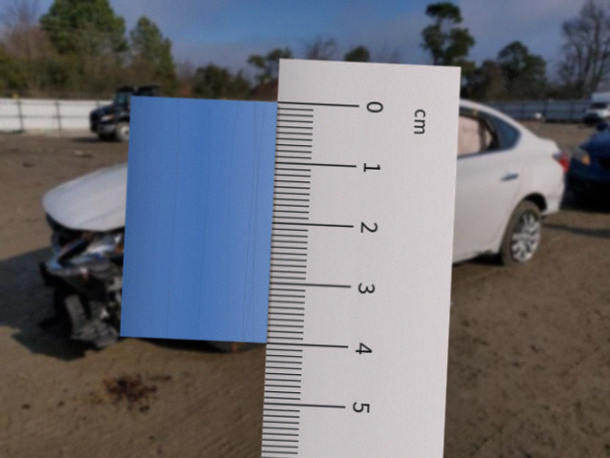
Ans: value=4 unit=cm
